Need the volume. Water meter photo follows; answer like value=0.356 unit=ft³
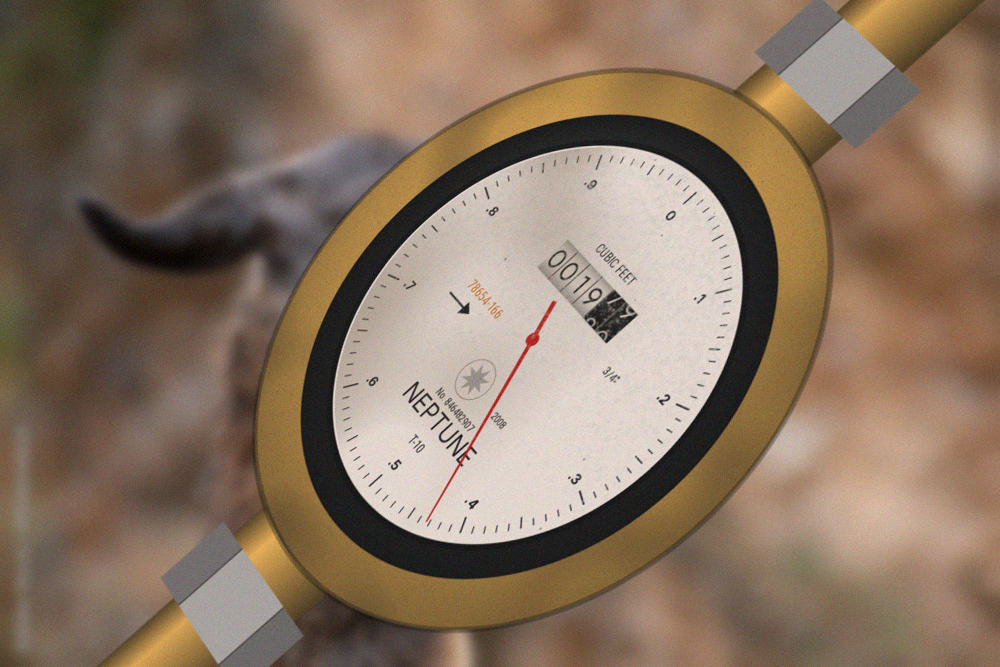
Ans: value=1979.43 unit=ft³
